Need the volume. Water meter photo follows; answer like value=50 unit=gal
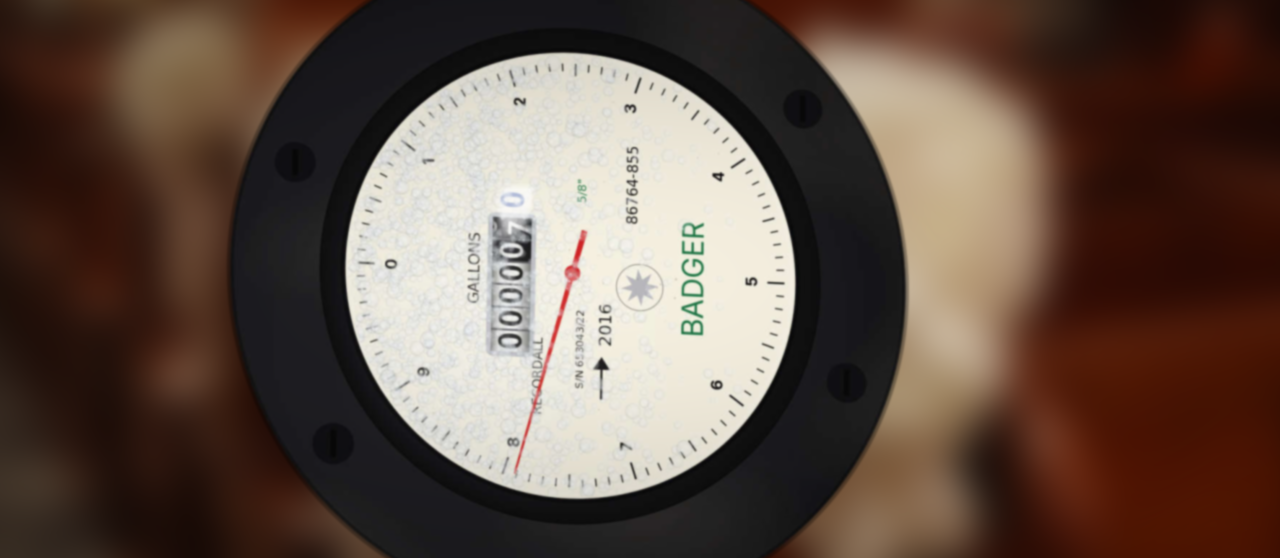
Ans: value=67.9 unit=gal
